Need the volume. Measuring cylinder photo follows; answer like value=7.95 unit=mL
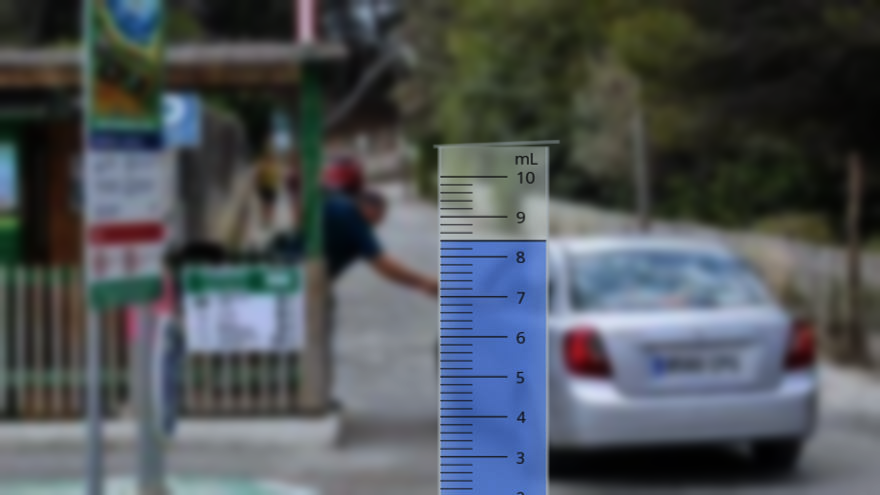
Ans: value=8.4 unit=mL
